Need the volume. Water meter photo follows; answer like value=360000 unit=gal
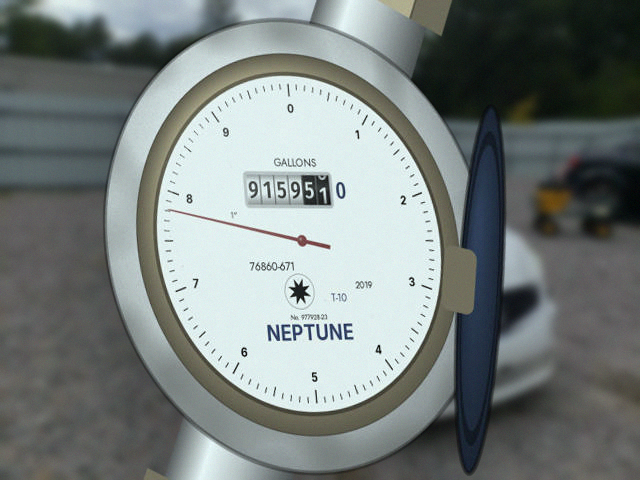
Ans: value=9159507.8 unit=gal
